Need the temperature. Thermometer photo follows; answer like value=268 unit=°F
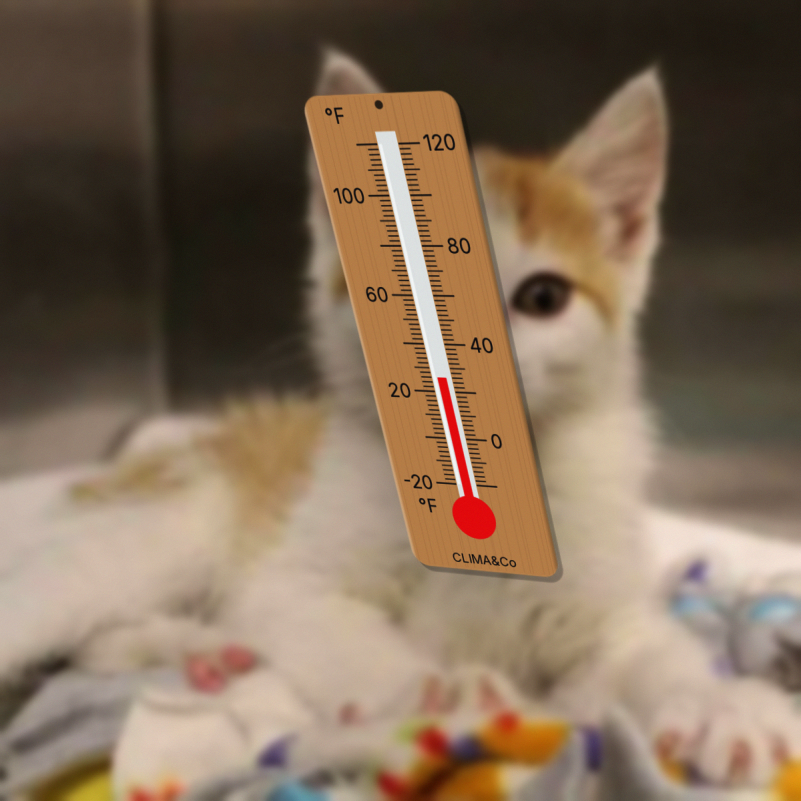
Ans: value=26 unit=°F
